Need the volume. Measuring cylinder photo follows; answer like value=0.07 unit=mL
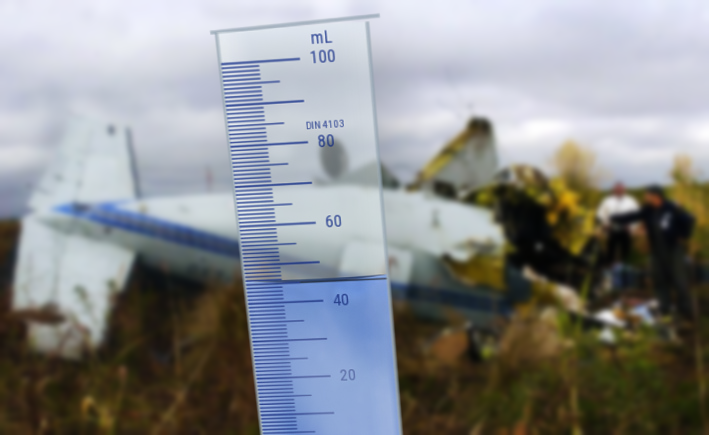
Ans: value=45 unit=mL
